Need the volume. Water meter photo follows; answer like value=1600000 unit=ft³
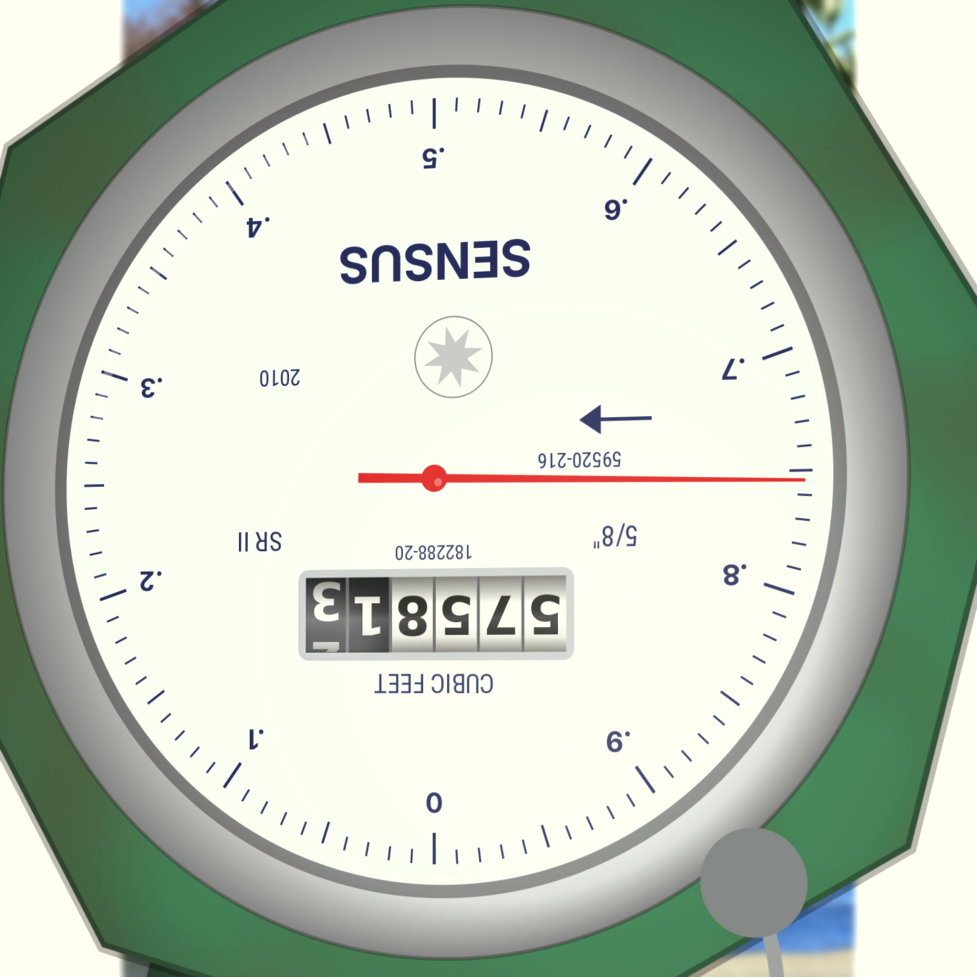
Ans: value=575812.75 unit=ft³
